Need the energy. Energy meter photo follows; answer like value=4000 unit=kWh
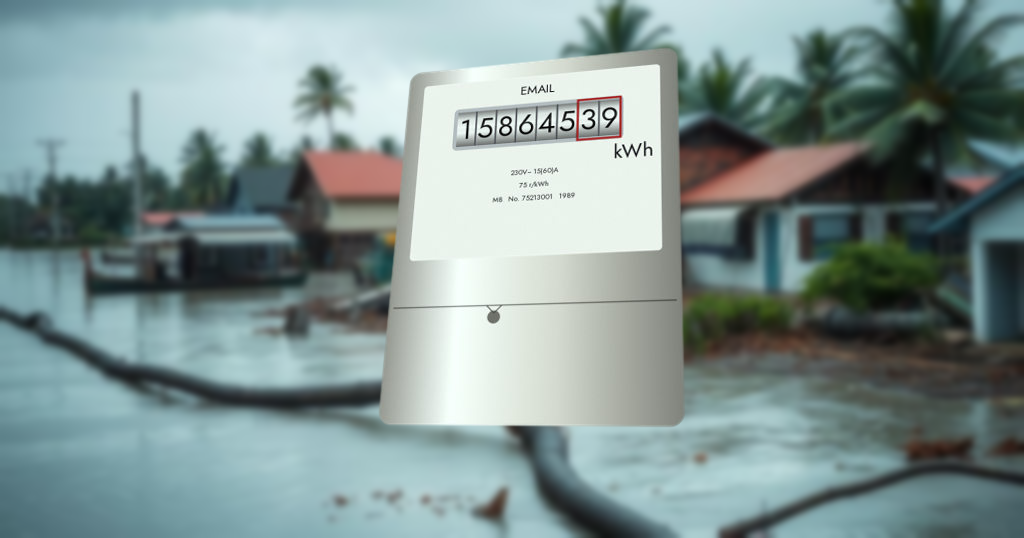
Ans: value=158645.39 unit=kWh
